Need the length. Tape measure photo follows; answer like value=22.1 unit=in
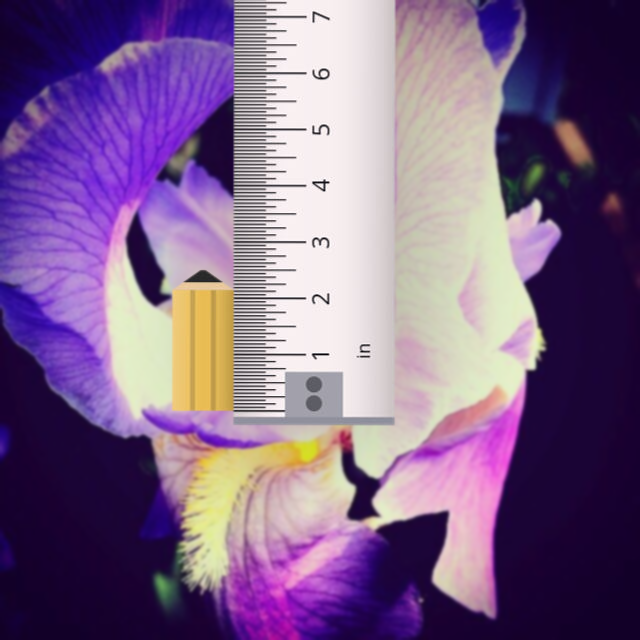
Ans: value=2.5 unit=in
